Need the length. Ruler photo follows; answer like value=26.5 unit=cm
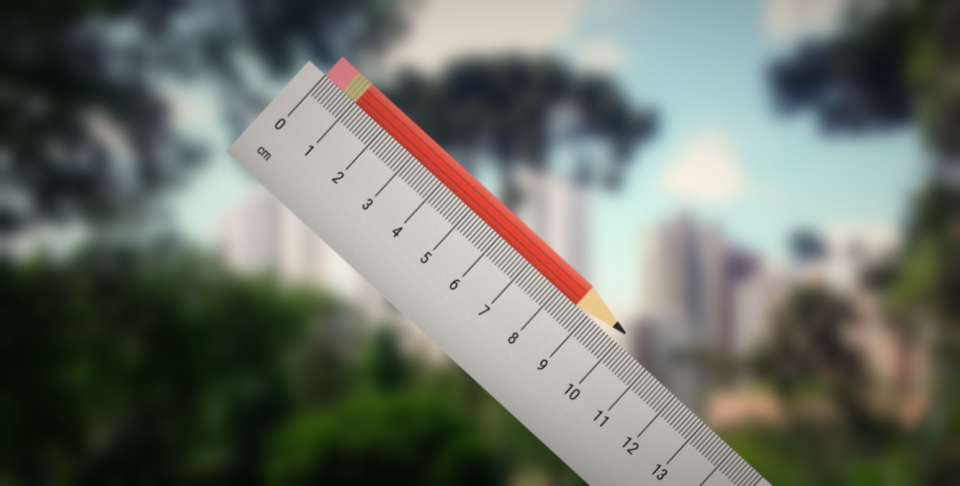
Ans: value=10 unit=cm
